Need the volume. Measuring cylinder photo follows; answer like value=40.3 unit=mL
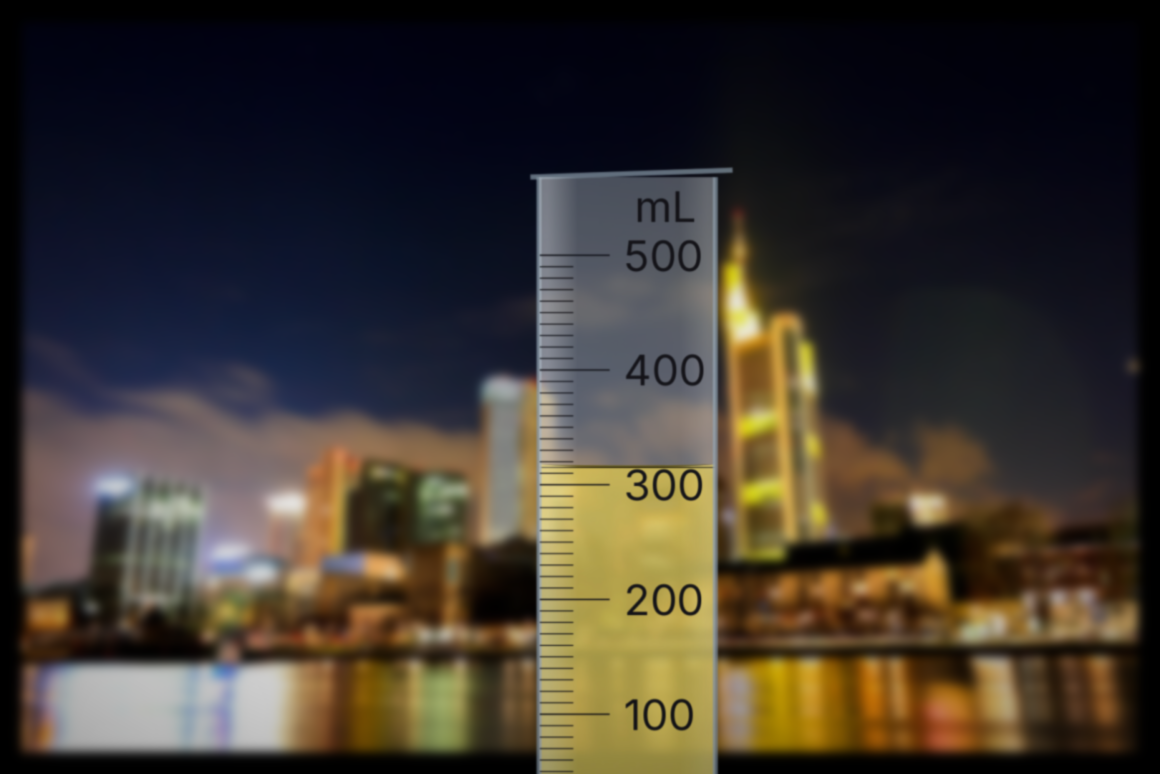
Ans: value=315 unit=mL
